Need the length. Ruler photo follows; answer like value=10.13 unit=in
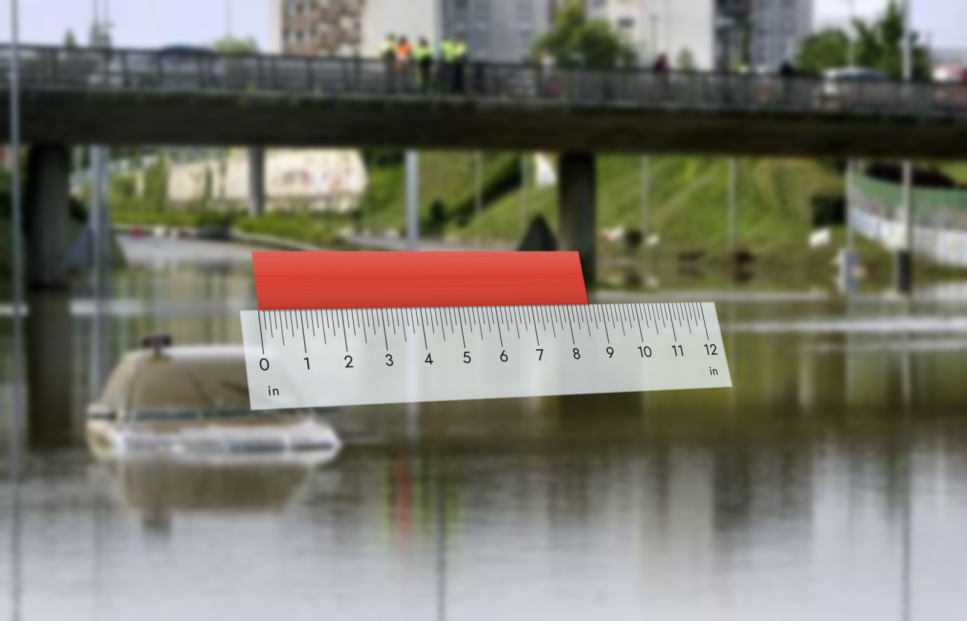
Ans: value=8.625 unit=in
